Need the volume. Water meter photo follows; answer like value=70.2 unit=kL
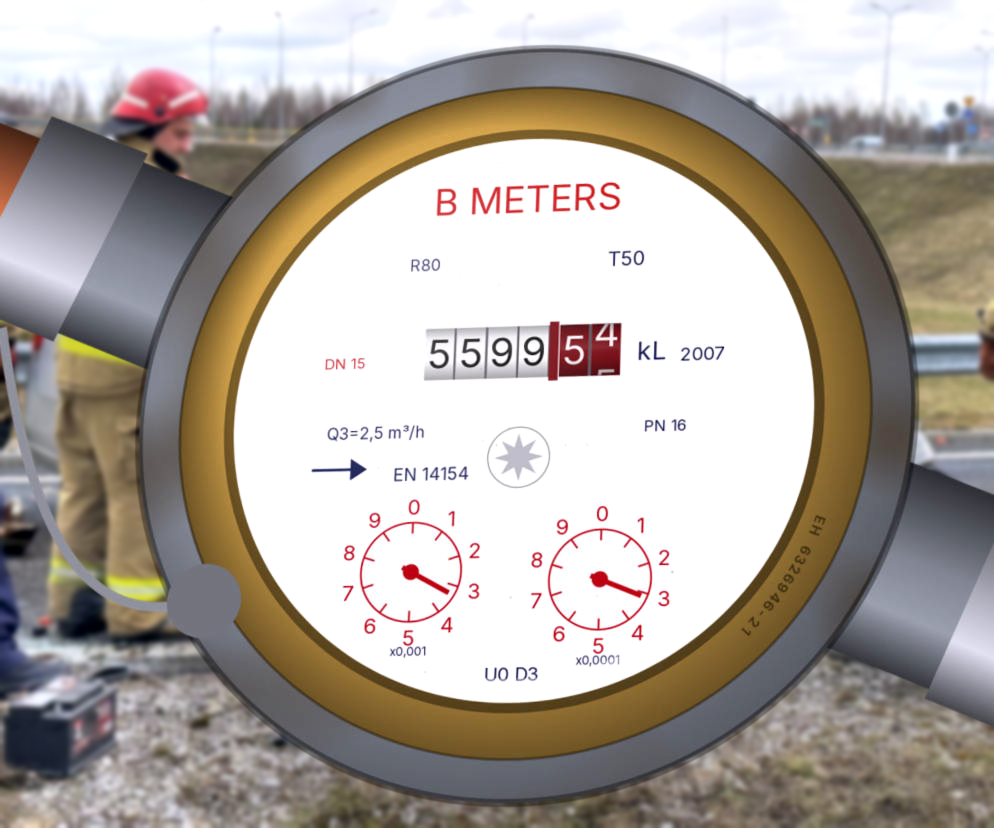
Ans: value=5599.5433 unit=kL
